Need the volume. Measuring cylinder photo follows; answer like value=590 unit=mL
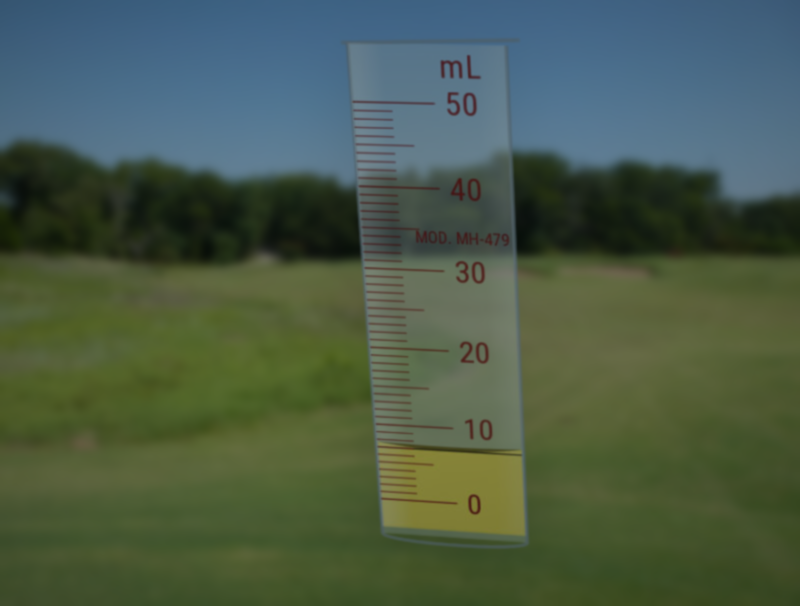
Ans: value=7 unit=mL
